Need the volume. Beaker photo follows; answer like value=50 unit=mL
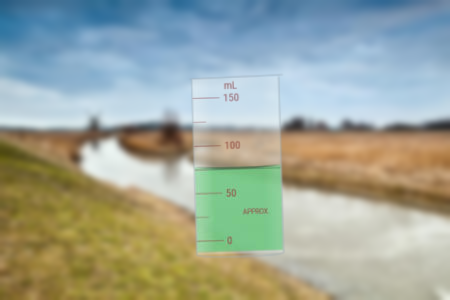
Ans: value=75 unit=mL
